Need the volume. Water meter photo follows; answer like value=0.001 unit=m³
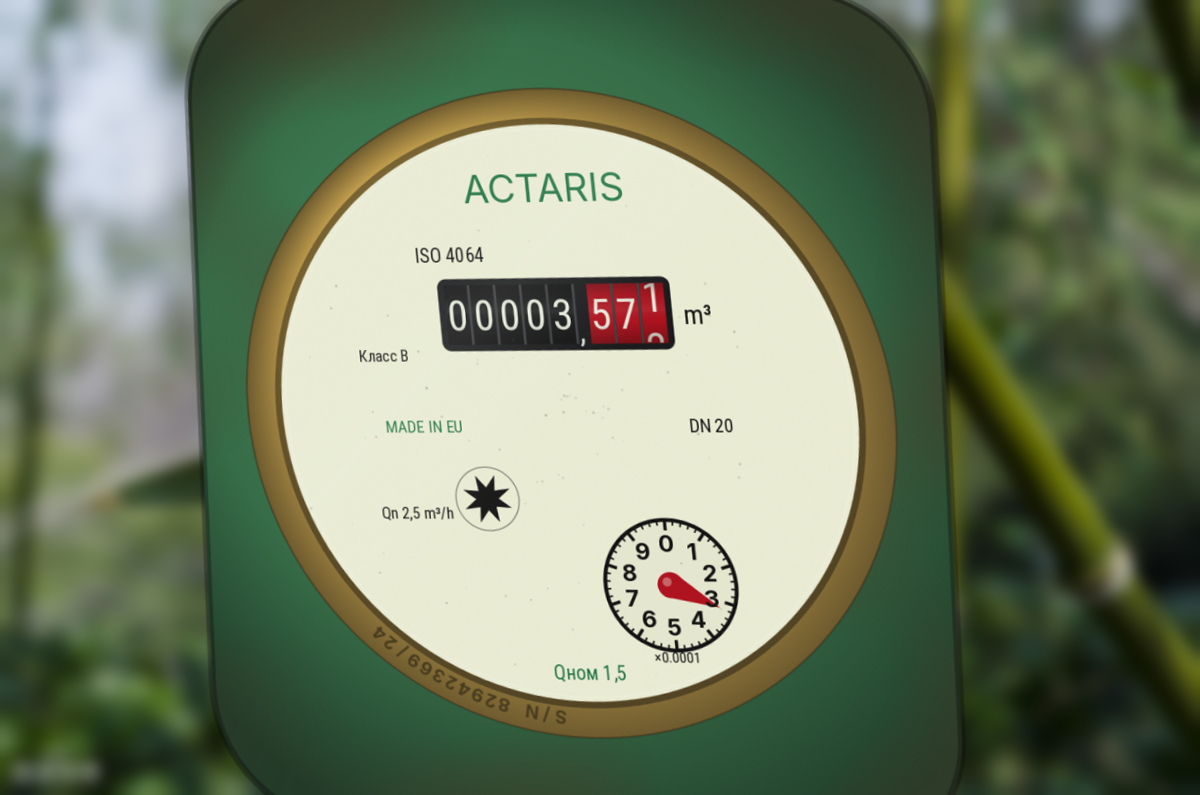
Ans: value=3.5713 unit=m³
